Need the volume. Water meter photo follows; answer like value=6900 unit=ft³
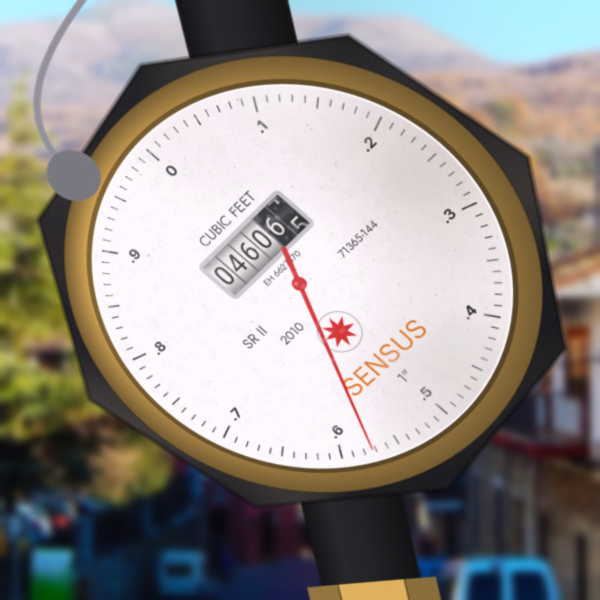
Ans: value=46064.57 unit=ft³
